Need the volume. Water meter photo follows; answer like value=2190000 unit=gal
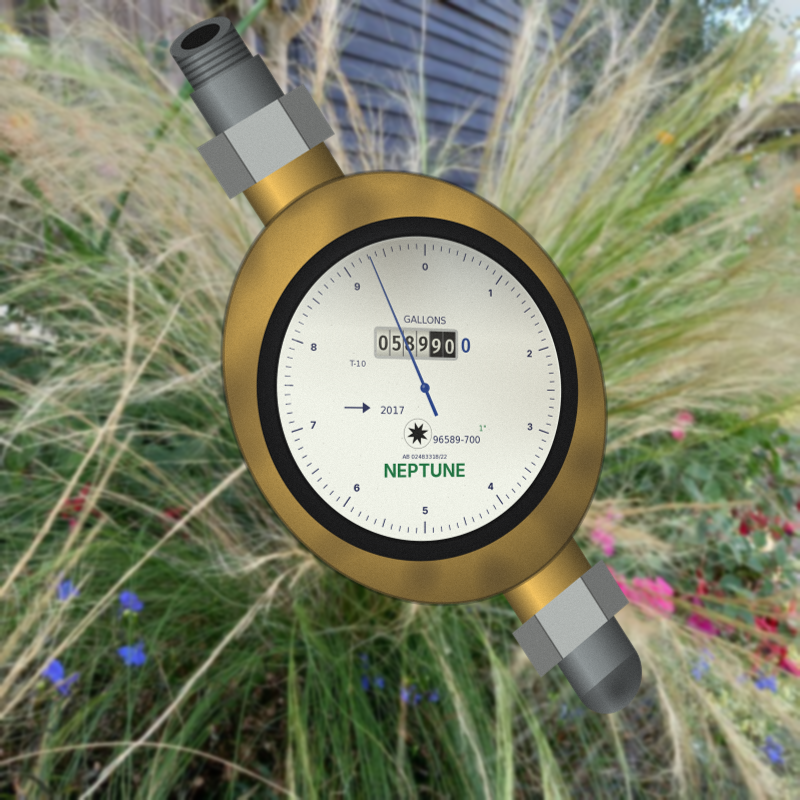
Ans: value=589899.3 unit=gal
